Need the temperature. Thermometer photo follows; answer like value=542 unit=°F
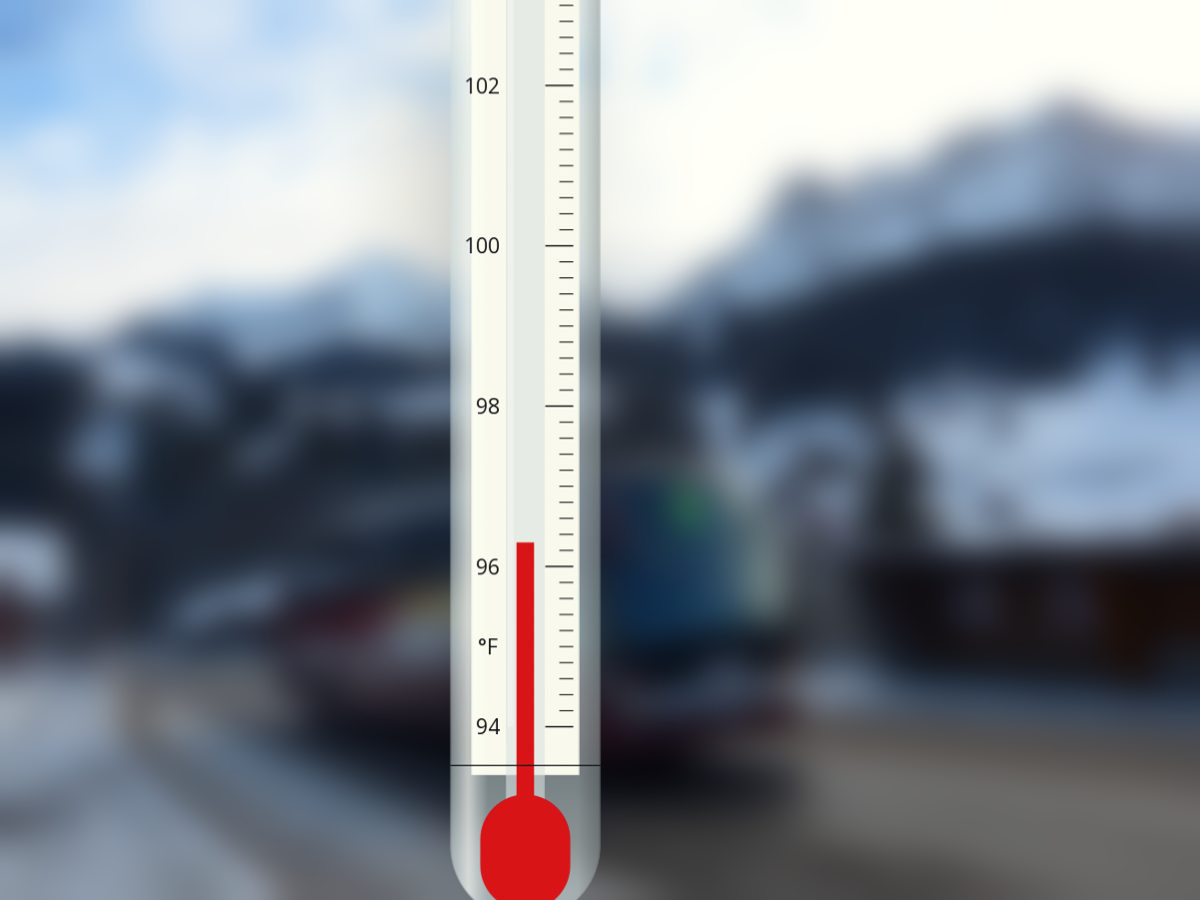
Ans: value=96.3 unit=°F
